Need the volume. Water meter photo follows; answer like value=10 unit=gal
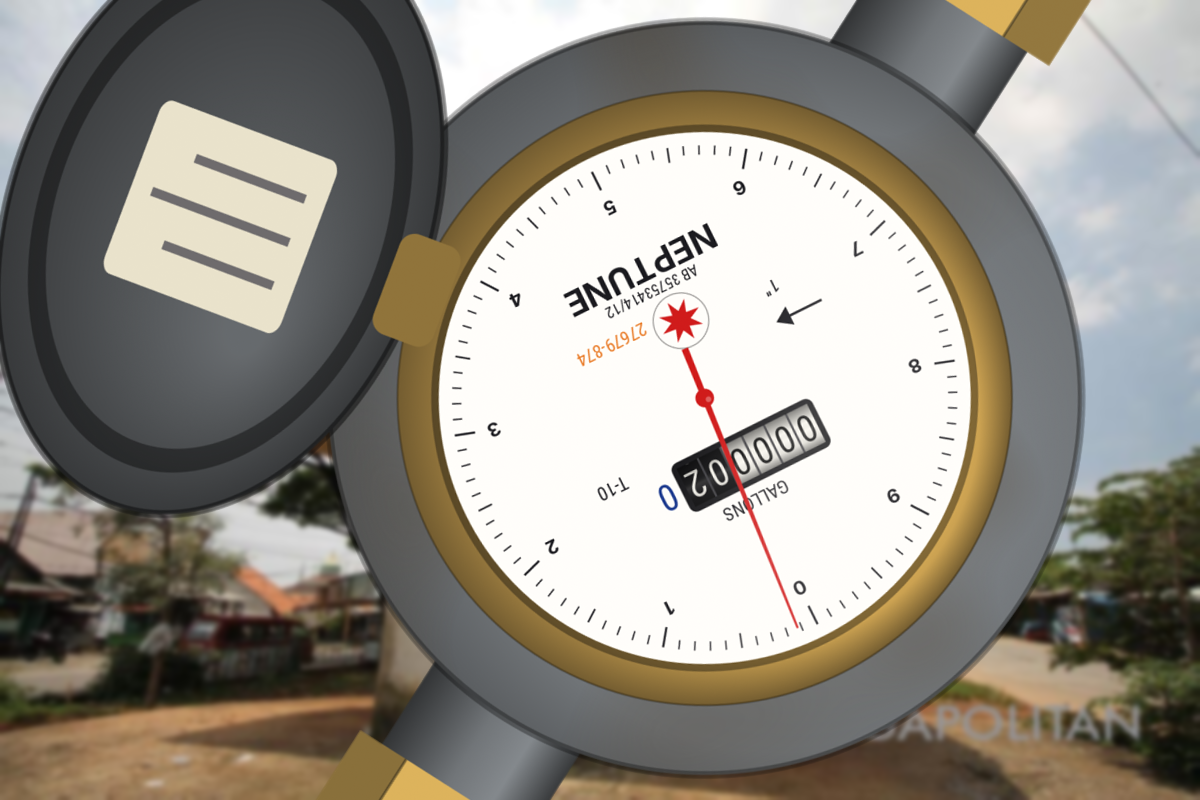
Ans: value=20.1 unit=gal
